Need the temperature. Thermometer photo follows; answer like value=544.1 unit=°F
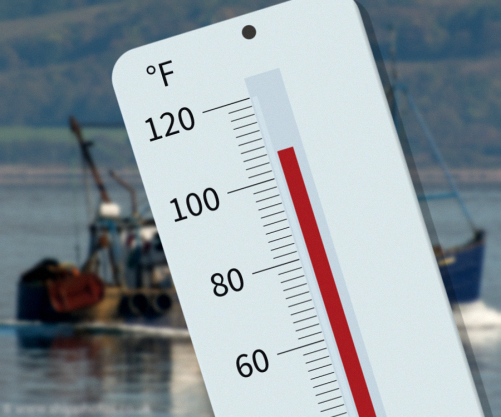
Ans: value=106 unit=°F
